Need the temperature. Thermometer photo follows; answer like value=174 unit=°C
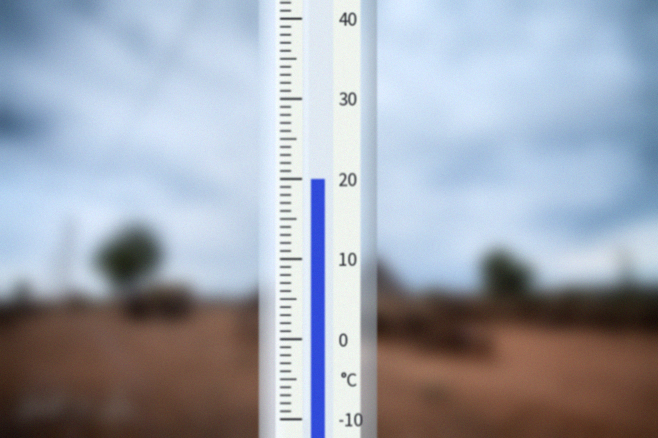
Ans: value=20 unit=°C
